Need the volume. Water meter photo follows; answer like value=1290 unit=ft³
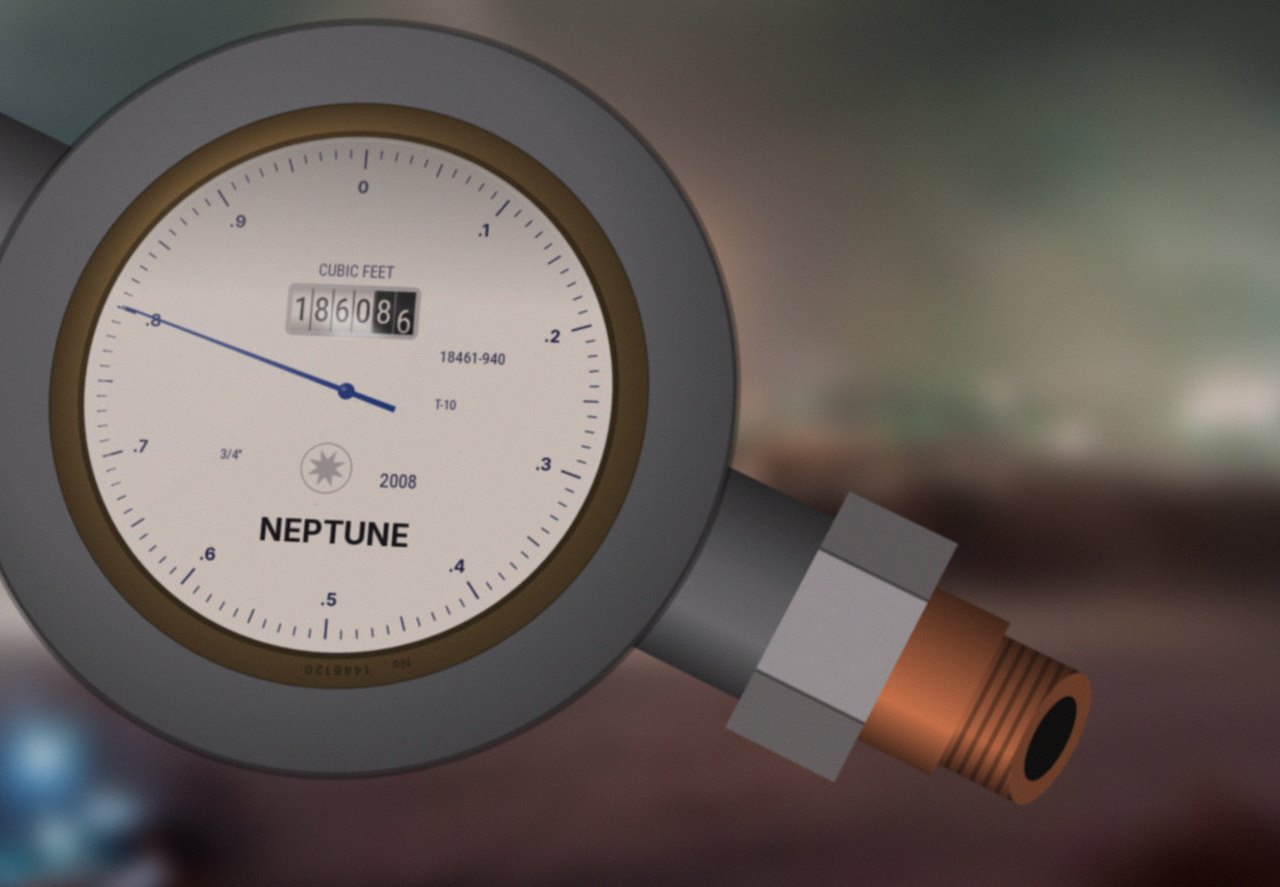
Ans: value=186085.80 unit=ft³
